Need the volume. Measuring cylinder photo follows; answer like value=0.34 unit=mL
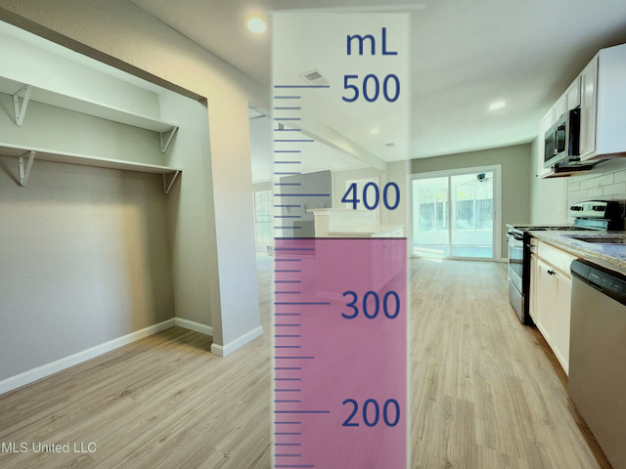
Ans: value=360 unit=mL
